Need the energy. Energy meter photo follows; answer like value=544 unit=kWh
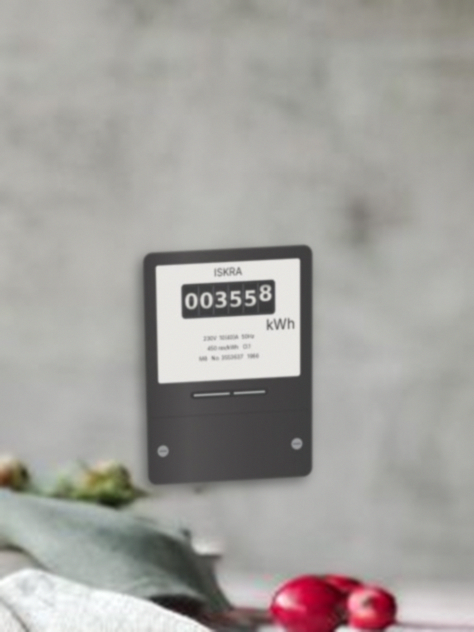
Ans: value=3558 unit=kWh
